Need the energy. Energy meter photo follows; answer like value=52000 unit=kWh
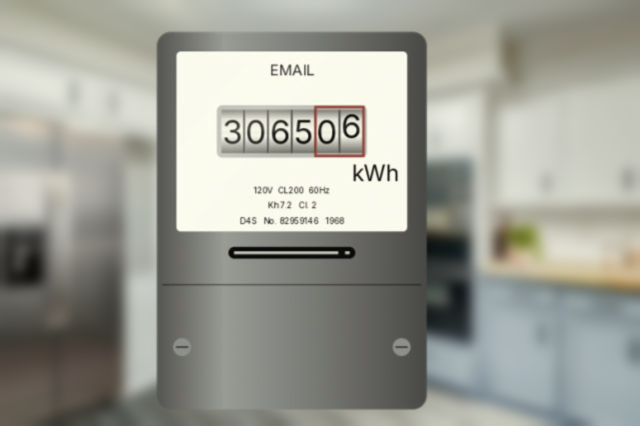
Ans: value=3065.06 unit=kWh
